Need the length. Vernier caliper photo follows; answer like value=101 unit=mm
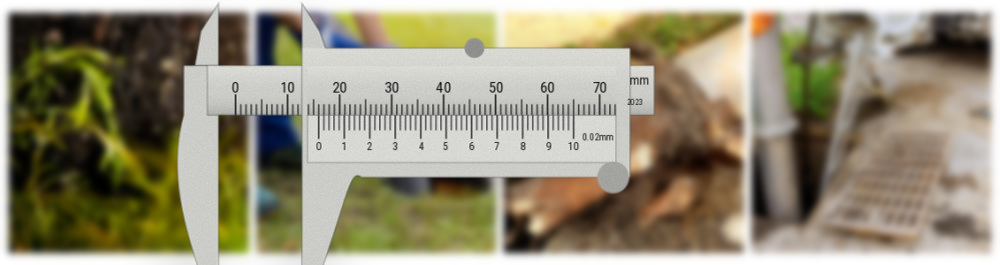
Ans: value=16.0 unit=mm
